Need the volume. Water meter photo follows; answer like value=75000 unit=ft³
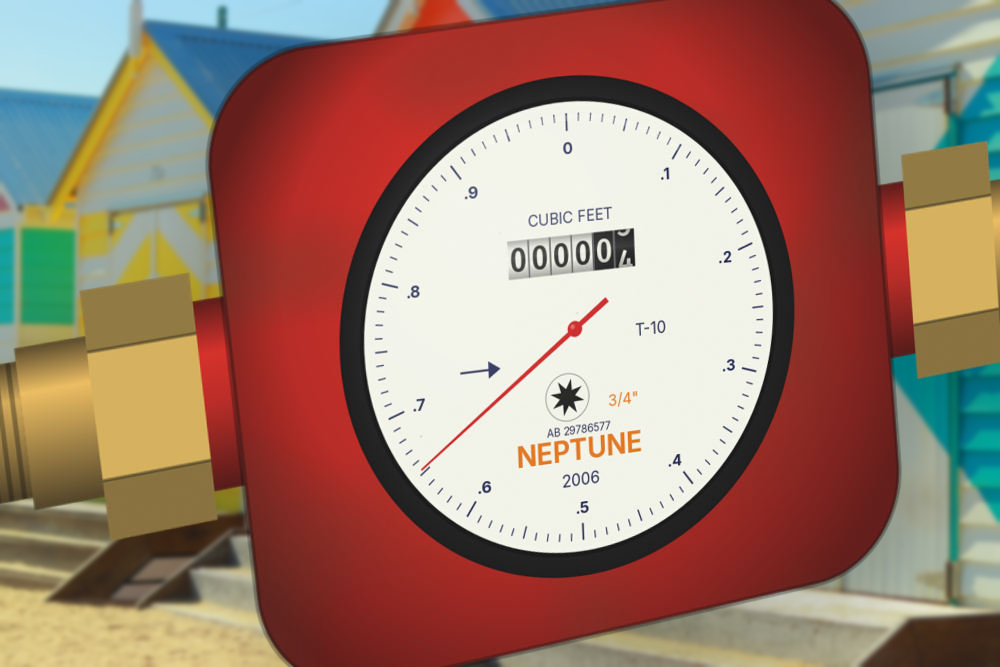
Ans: value=3.65 unit=ft³
